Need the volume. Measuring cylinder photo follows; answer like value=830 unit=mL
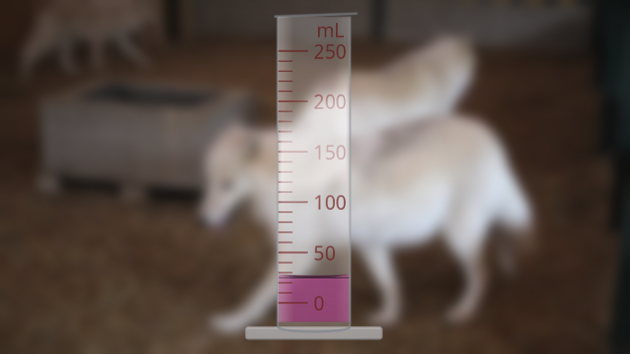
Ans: value=25 unit=mL
